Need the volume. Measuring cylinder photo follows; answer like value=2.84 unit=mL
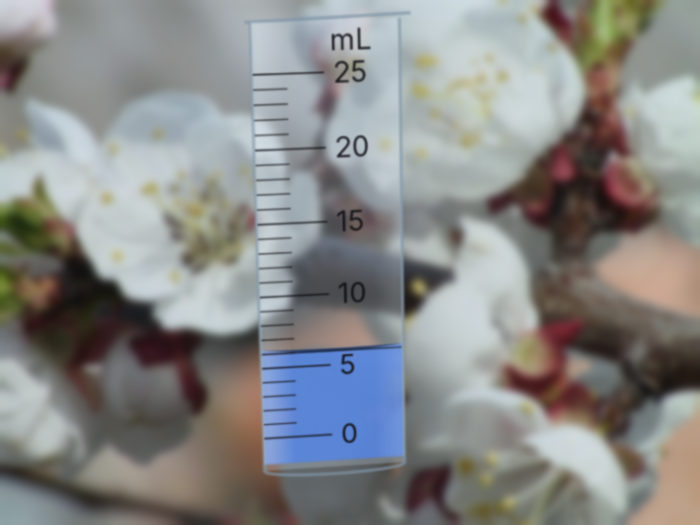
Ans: value=6 unit=mL
